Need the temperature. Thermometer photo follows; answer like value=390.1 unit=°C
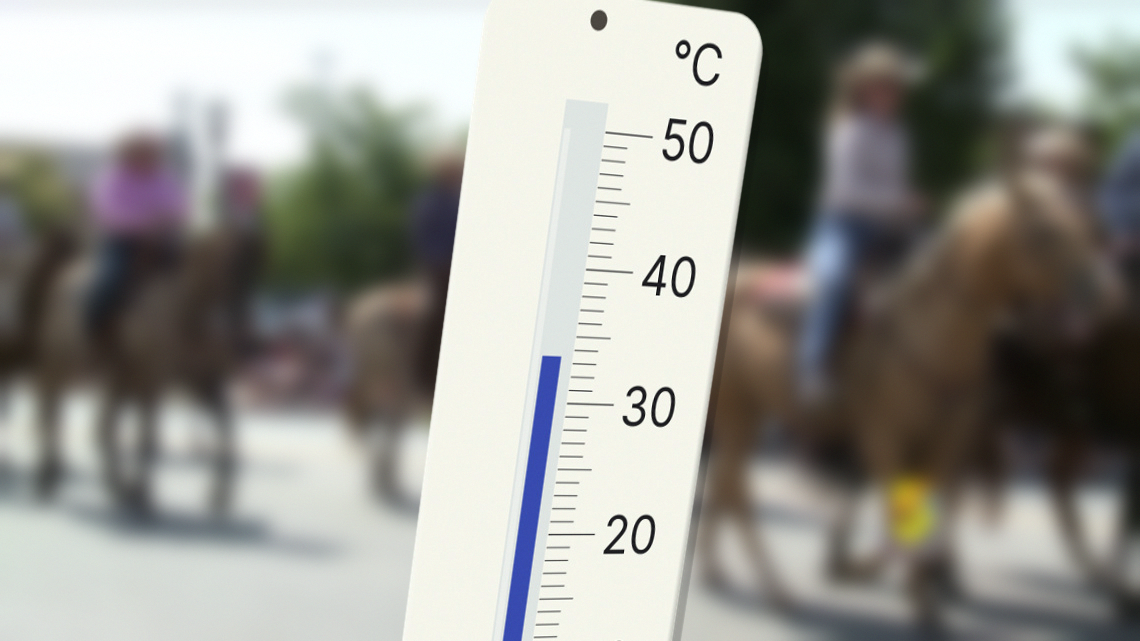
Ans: value=33.5 unit=°C
